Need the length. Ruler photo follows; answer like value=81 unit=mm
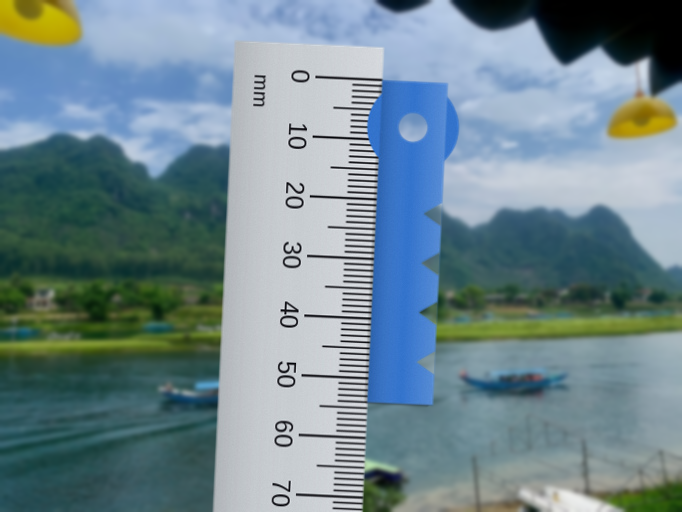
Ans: value=54 unit=mm
